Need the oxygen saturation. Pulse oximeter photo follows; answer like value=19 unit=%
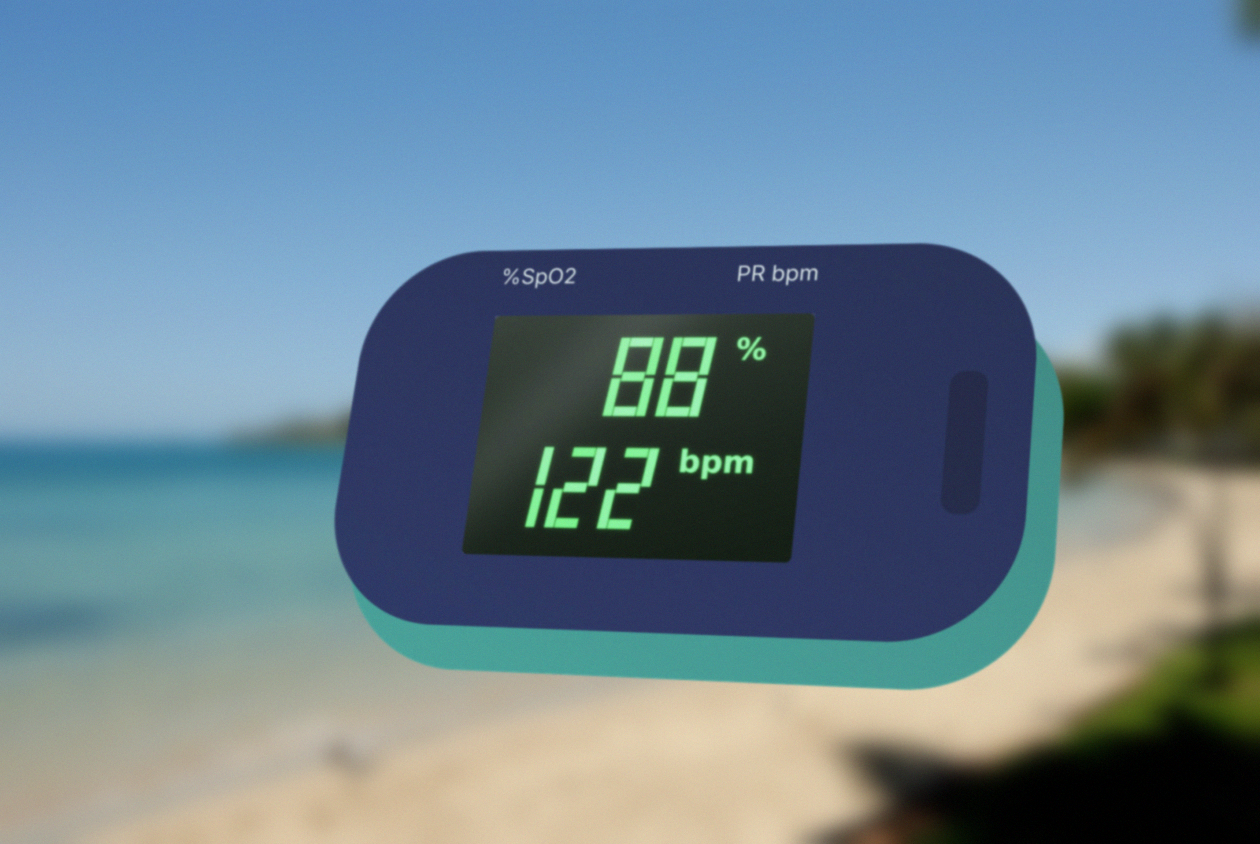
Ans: value=88 unit=%
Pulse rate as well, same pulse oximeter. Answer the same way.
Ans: value=122 unit=bpm
